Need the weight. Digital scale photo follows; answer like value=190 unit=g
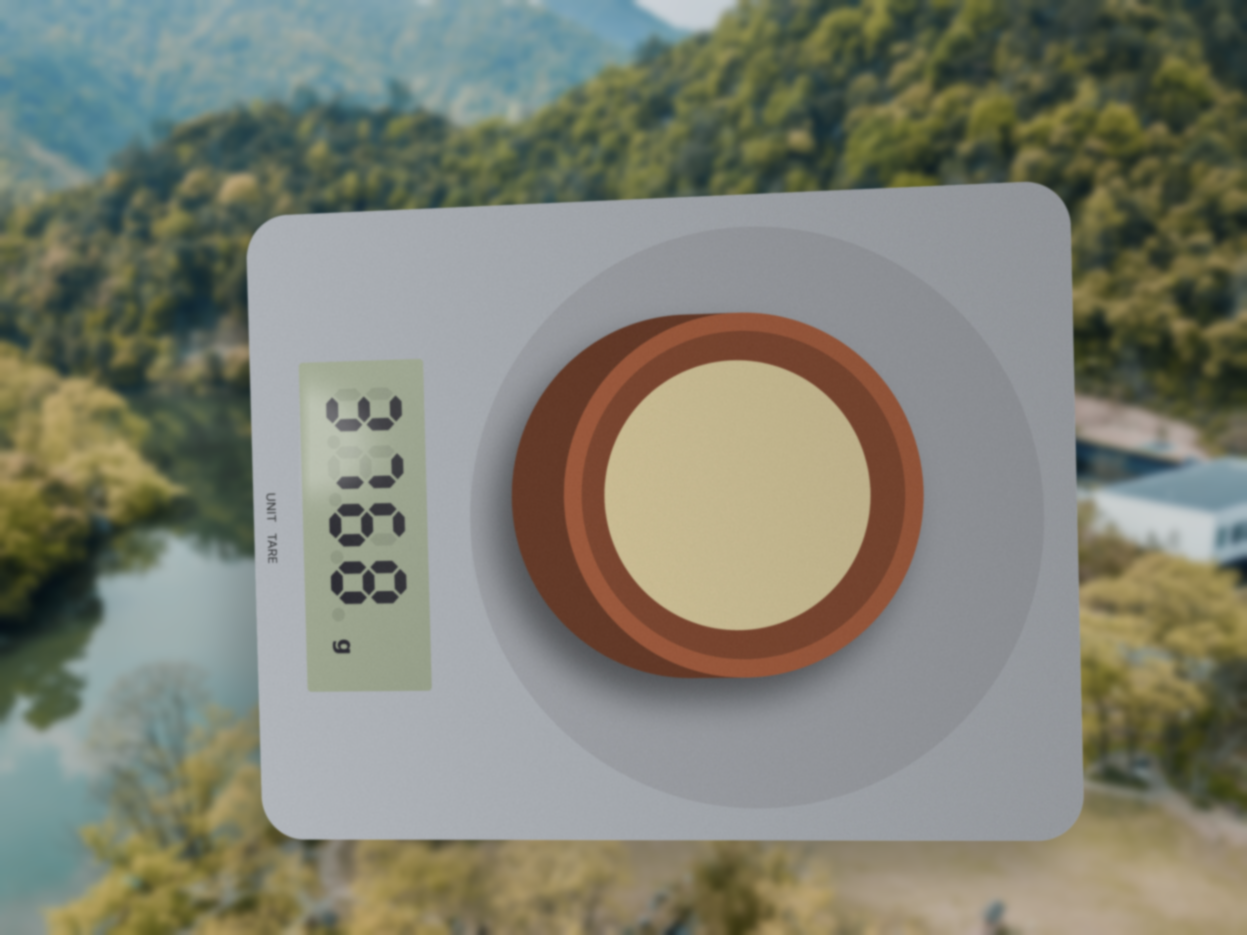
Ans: value=3768 unit=g
